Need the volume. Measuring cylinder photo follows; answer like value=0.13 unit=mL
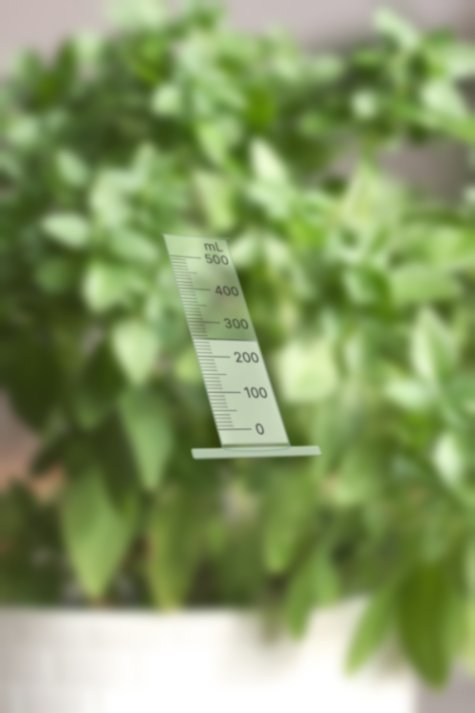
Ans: value=250 unit=mL
